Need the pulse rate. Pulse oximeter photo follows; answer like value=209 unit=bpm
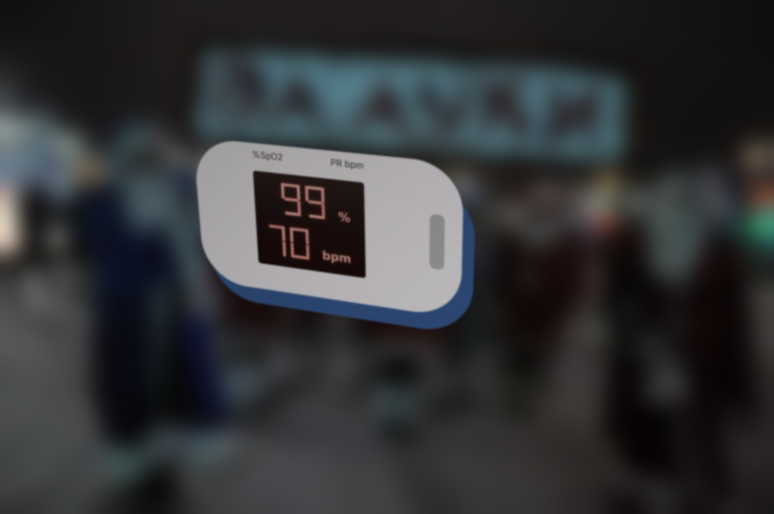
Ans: value=70 unit=bpm
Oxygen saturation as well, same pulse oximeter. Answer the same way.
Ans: value=99 unit=%
